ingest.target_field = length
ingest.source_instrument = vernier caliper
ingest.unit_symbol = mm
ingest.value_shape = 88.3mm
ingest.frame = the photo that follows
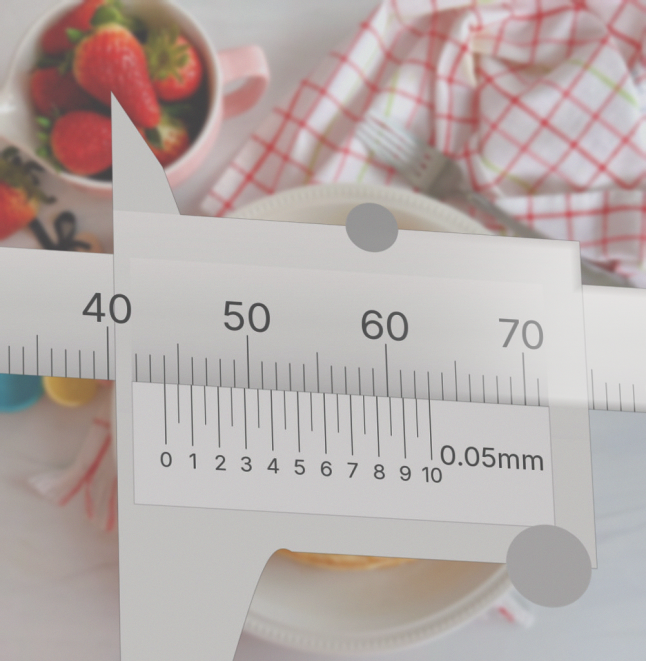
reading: 44.0mm
